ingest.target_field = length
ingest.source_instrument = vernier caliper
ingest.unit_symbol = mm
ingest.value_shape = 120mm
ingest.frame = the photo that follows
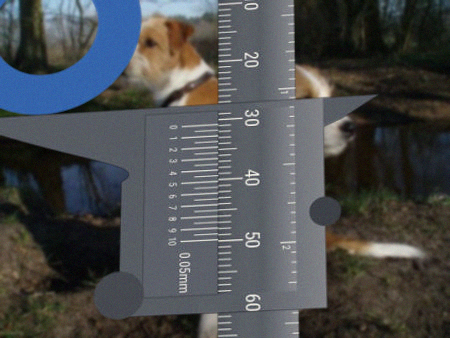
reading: 30.8mm
